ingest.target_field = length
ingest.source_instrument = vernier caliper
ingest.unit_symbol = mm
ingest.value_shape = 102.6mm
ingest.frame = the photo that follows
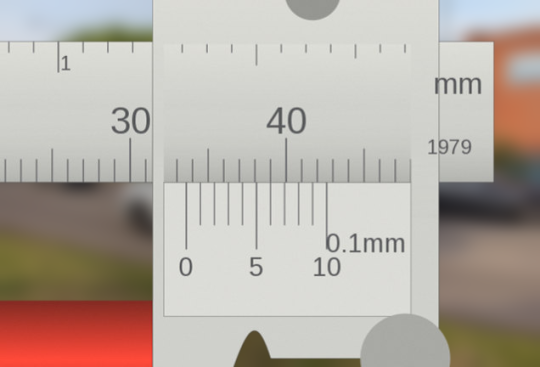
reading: 33.6mm
